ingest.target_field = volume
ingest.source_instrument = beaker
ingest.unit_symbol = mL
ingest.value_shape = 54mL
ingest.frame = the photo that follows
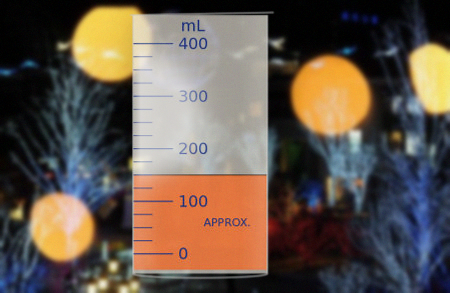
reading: 150mL
